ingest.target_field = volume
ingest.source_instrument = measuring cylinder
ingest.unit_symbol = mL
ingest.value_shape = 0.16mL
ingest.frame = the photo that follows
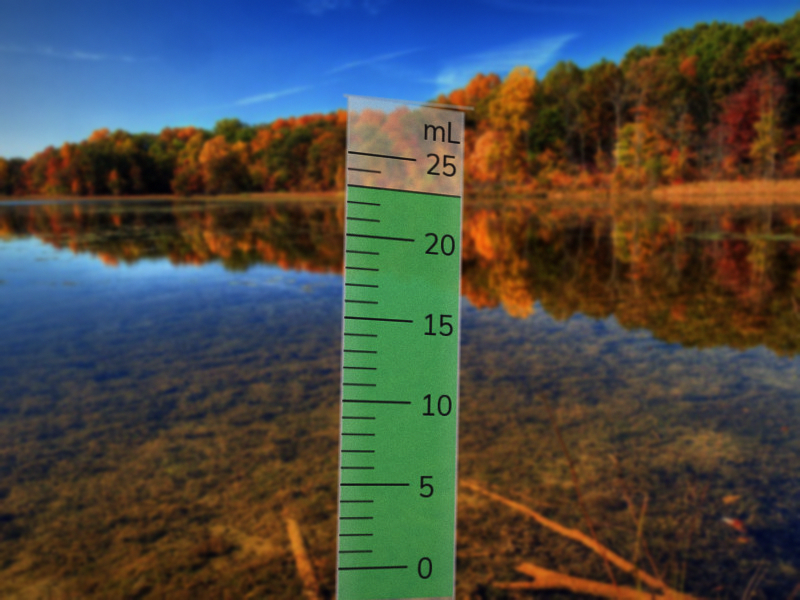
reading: 23mL
